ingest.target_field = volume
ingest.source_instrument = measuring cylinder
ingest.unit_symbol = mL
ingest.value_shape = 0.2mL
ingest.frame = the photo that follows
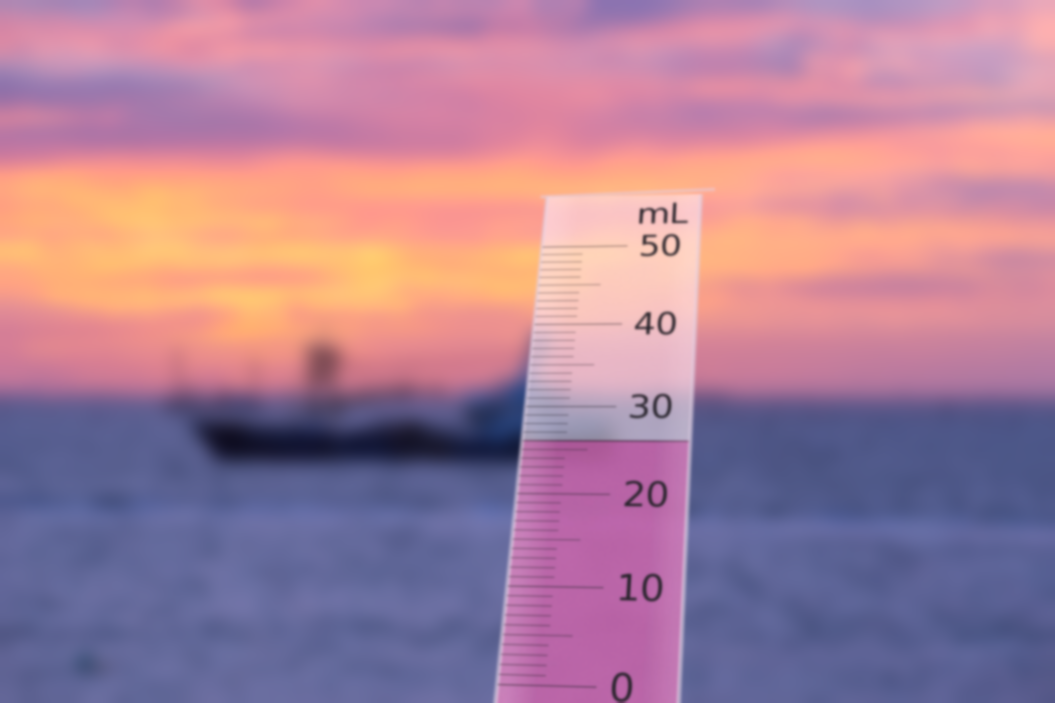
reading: 26mL
